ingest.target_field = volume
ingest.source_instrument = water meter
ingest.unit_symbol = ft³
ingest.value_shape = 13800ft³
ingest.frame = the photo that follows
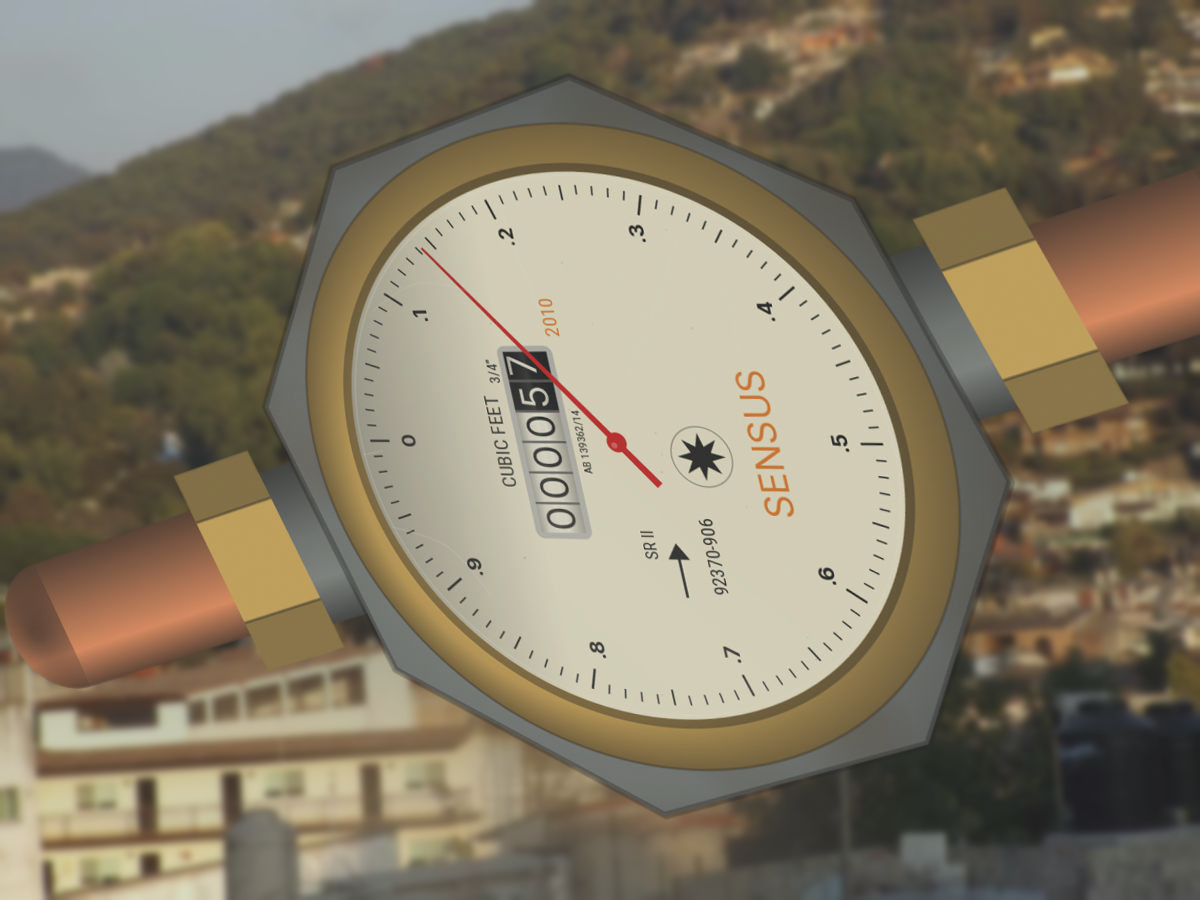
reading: 57.14ft³
